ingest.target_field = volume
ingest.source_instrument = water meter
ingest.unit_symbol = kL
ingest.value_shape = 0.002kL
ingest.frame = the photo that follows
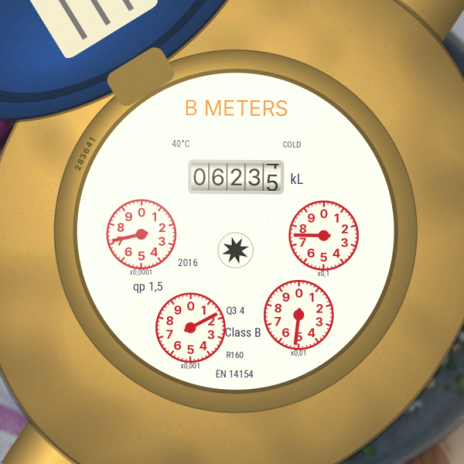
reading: 6234.7517kL
